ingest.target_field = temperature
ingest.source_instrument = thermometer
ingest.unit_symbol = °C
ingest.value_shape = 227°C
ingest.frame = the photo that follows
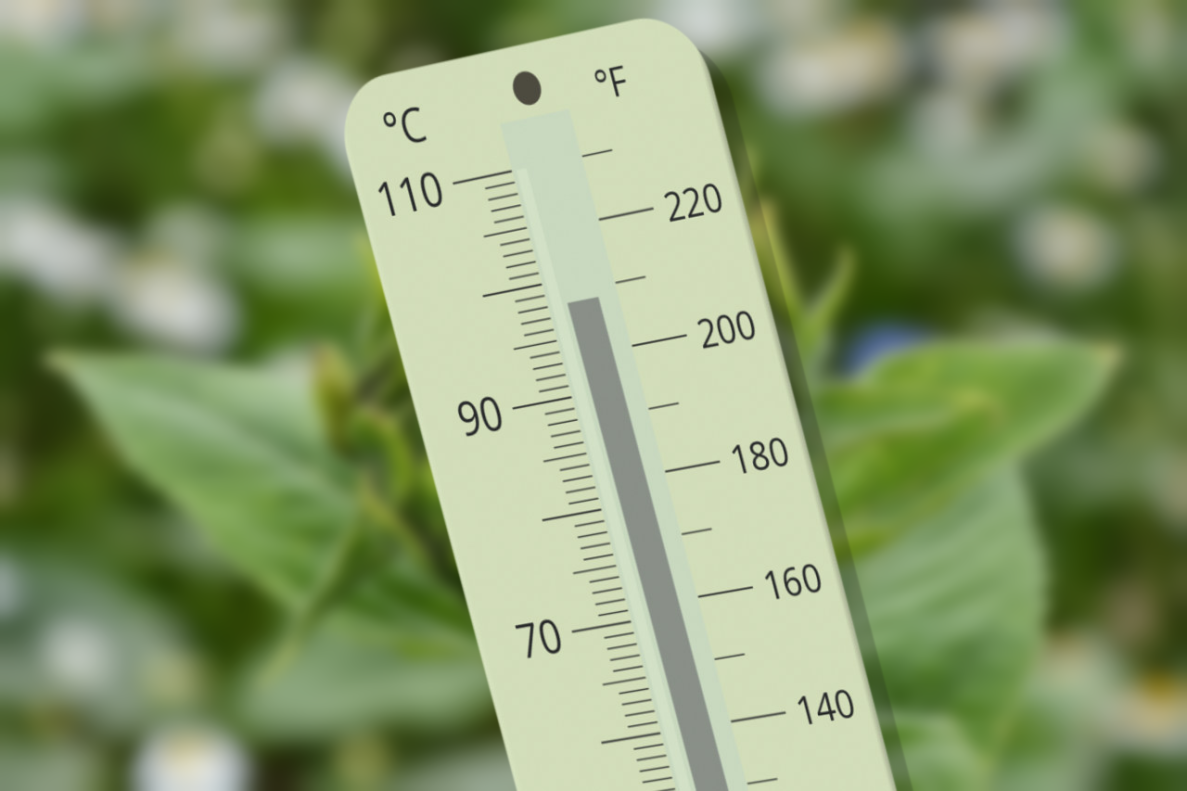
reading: 98°C
